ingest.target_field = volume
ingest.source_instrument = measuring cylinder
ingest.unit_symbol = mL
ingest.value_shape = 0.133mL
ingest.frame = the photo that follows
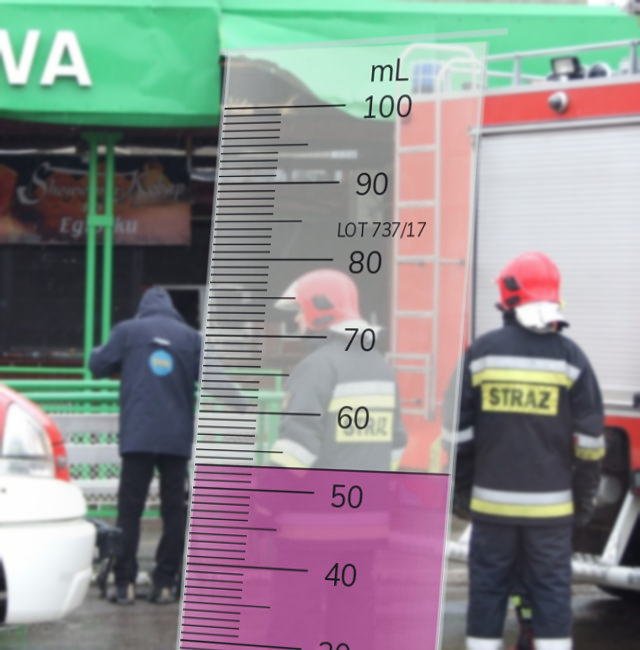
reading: 53mL
